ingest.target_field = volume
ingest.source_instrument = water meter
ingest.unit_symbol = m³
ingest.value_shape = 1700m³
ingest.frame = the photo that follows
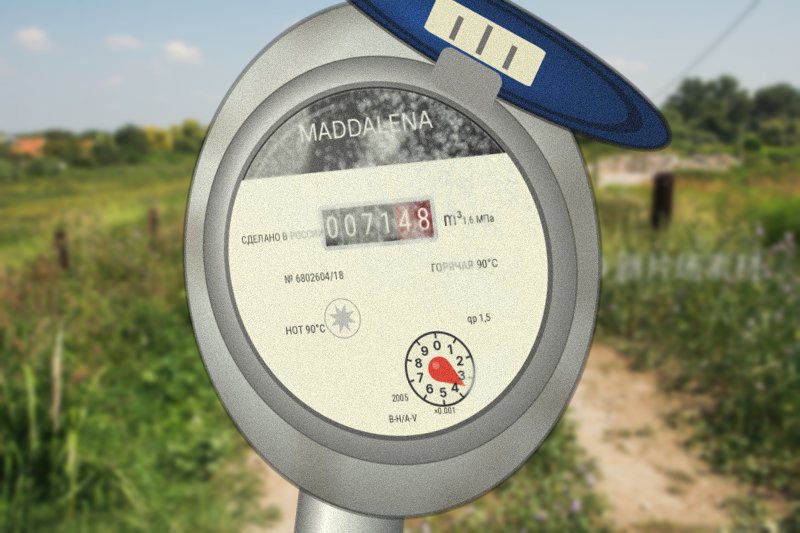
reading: 71.483m³
